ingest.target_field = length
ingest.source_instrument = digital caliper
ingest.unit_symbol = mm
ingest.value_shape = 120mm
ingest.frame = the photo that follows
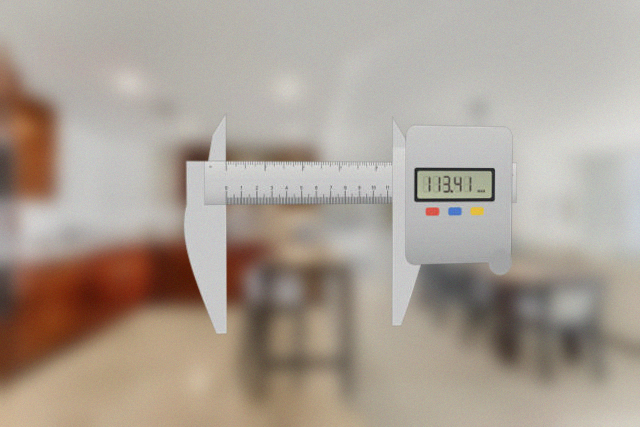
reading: 113.41mm
